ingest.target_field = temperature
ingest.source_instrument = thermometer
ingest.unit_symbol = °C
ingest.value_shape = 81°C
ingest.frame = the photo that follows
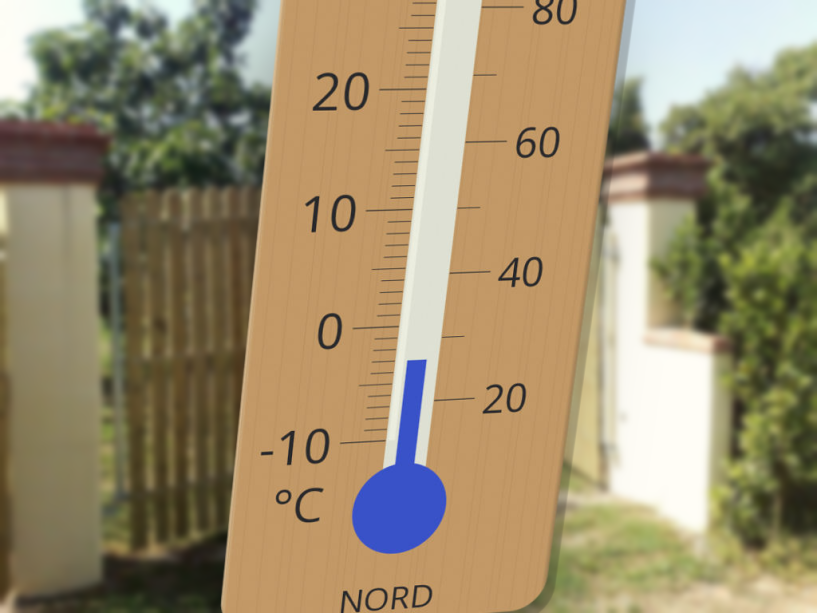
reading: -3°C
